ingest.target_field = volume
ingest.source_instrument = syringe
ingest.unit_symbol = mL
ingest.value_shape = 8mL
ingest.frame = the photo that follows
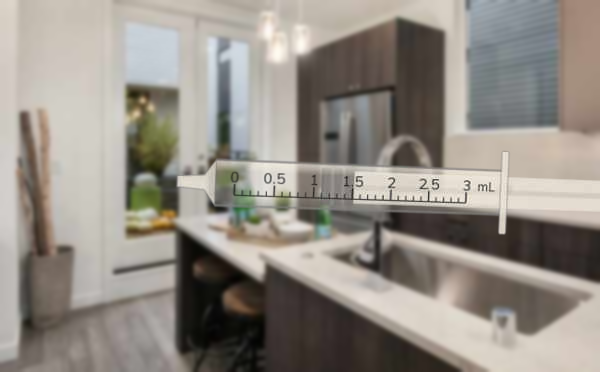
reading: 1.1mL
